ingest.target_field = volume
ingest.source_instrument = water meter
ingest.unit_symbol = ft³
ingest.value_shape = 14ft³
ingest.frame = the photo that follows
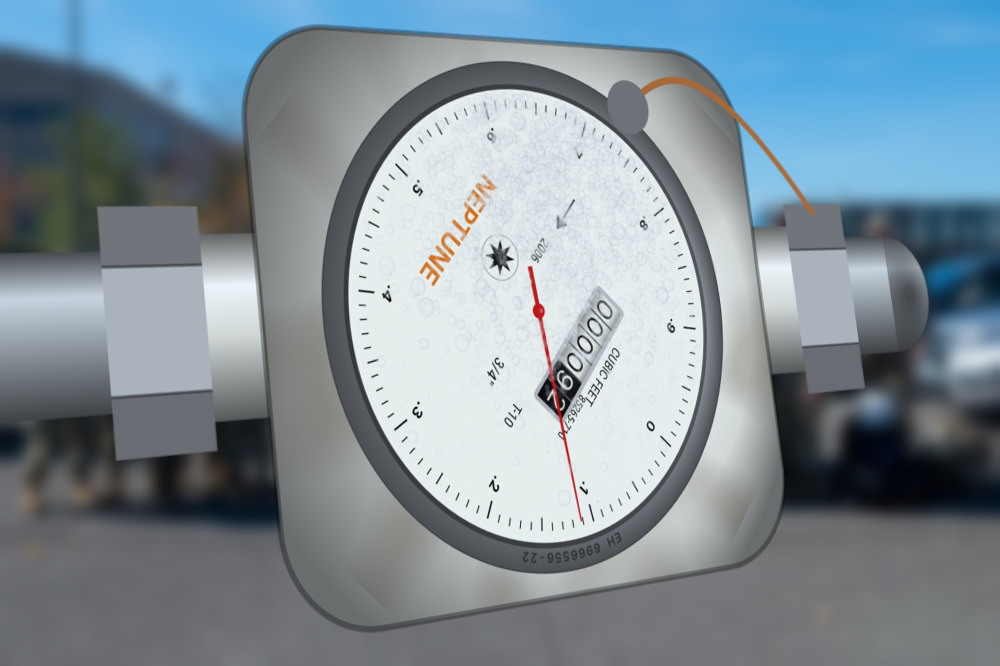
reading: 92.11ft³
